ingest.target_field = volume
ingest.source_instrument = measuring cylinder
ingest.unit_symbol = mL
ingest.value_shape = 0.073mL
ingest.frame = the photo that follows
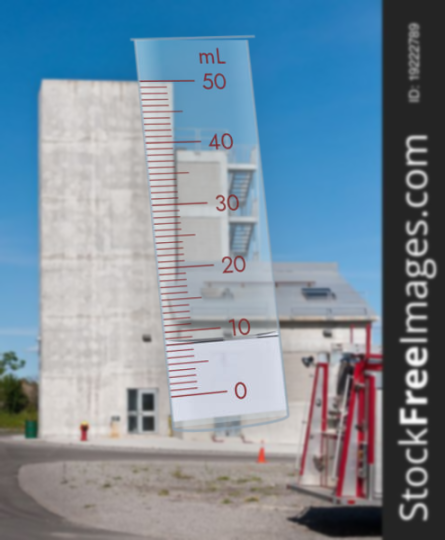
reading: 8mL
